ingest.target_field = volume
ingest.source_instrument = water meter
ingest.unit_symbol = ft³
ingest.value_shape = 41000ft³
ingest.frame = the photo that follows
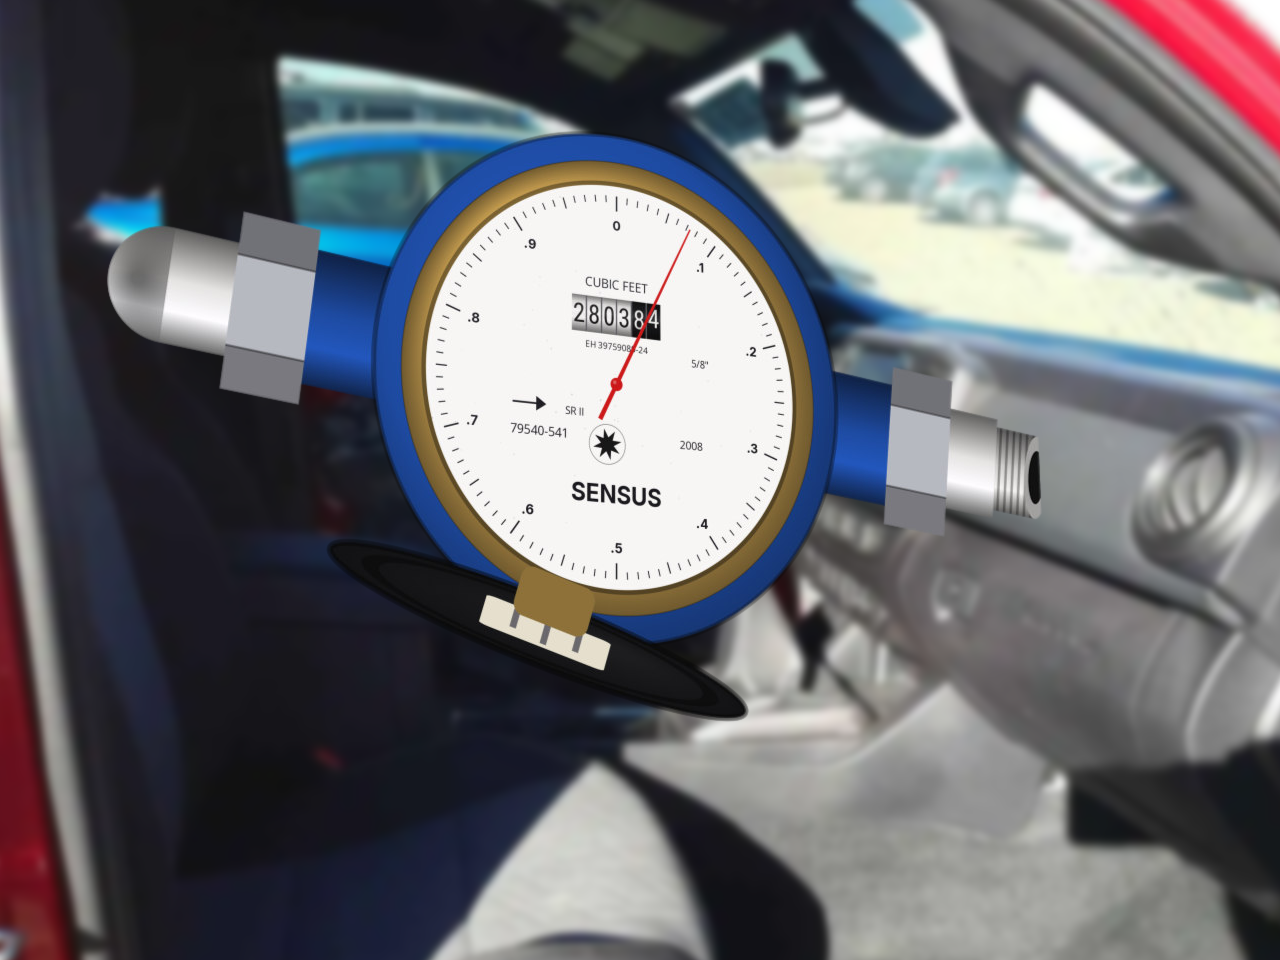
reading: 280384.07ft³
